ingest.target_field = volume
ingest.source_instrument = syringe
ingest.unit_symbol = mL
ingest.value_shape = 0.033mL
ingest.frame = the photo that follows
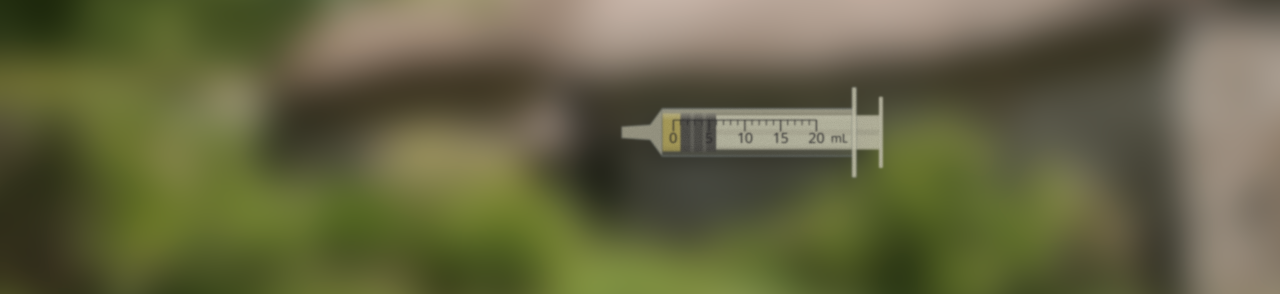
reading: 1mL
